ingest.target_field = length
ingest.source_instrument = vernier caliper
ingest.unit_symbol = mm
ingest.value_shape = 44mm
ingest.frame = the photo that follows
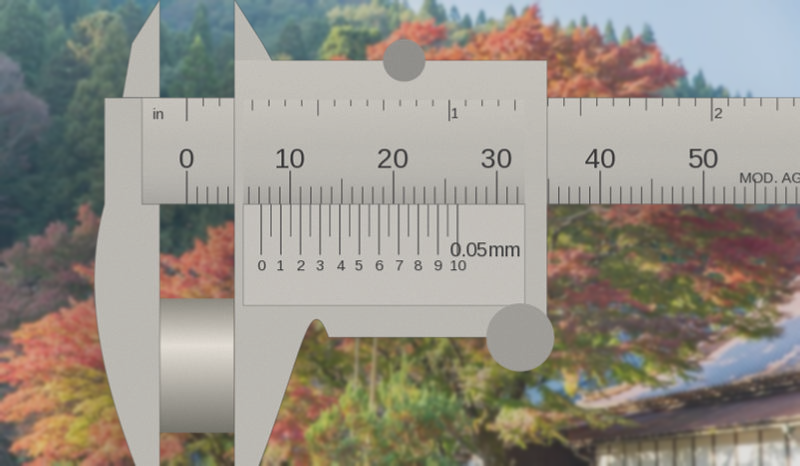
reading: 7.2mm
